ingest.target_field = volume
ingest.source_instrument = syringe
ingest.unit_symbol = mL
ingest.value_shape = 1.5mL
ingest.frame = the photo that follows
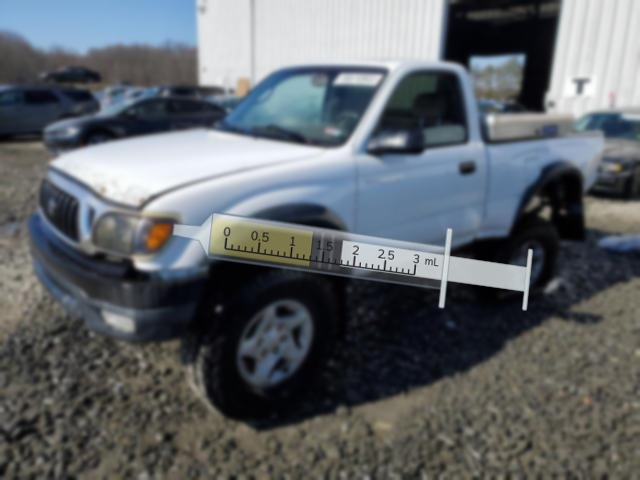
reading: 1.3mL
